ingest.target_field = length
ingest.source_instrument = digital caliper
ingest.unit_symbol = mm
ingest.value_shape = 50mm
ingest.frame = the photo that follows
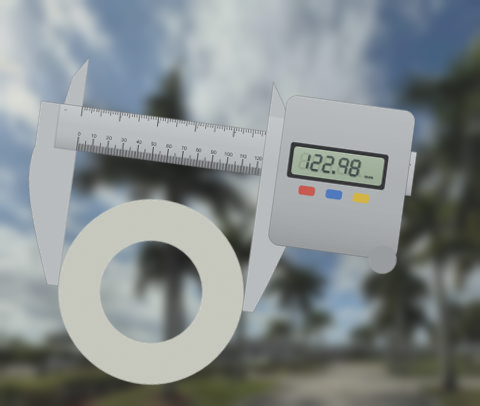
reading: 122.98mm
